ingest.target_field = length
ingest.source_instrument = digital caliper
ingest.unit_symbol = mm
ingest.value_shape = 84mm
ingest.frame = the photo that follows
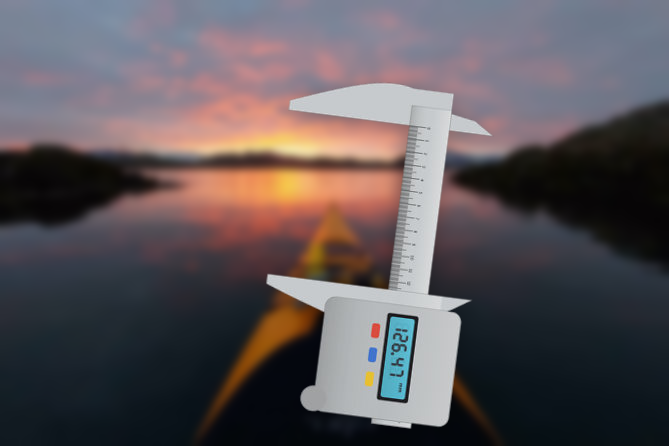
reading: 126.47mm
